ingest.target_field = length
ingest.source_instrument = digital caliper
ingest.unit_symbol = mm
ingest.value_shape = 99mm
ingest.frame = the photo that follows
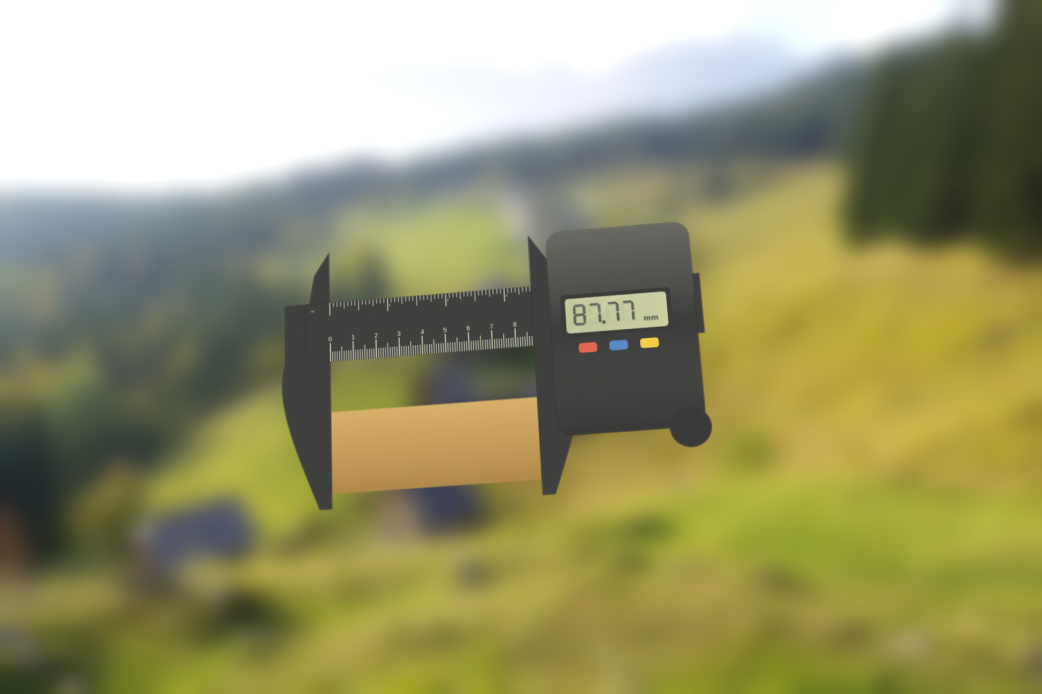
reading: 87.77mm
